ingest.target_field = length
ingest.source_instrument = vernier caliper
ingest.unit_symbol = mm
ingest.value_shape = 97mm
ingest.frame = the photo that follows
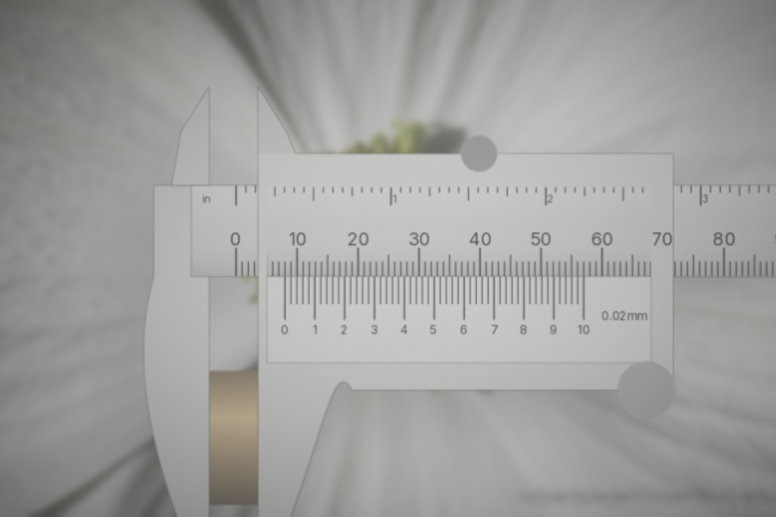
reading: 8.0mm
